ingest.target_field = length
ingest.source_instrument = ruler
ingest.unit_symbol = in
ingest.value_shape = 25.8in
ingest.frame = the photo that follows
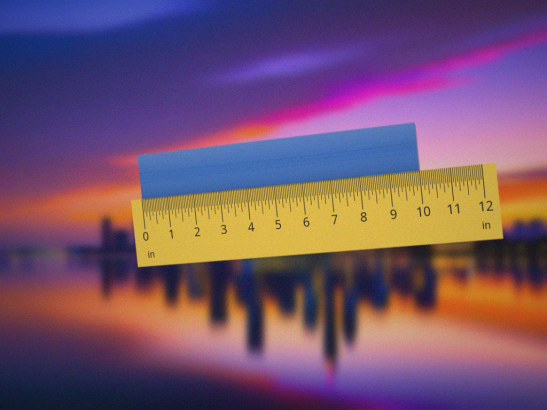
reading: 10in
